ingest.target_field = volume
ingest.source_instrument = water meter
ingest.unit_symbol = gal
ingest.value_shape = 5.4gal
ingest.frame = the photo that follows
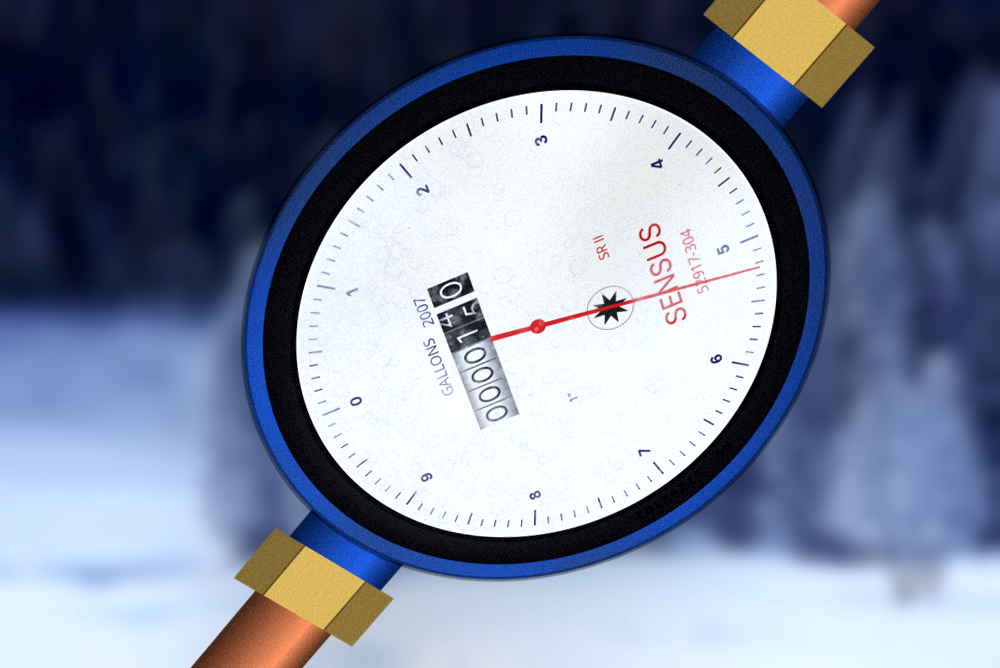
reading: 145.2gal
